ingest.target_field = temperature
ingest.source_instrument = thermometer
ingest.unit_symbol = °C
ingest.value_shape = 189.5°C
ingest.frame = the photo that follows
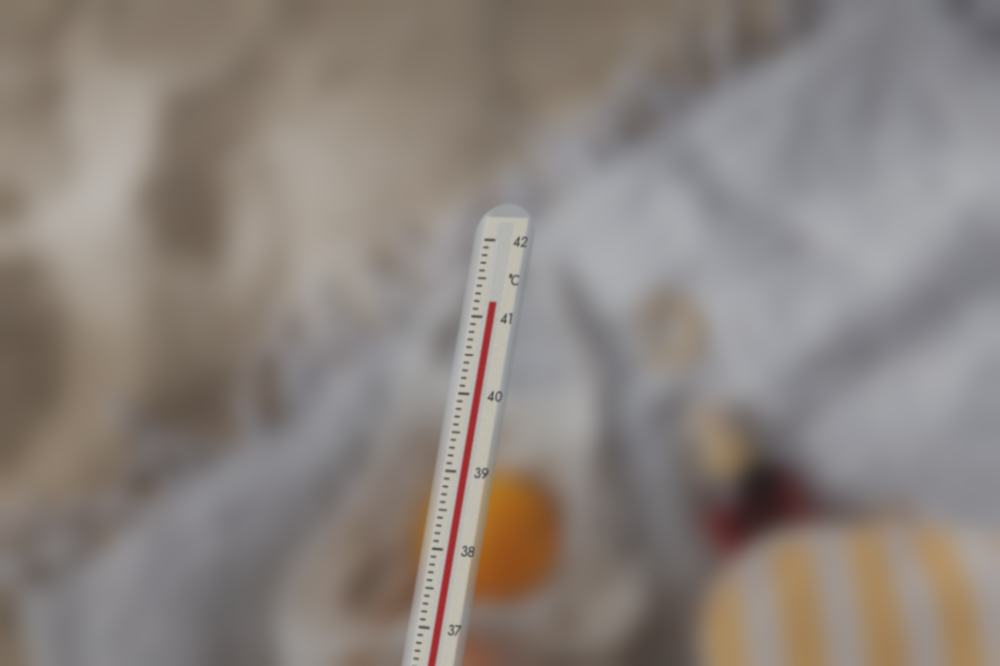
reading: 41.2°C
